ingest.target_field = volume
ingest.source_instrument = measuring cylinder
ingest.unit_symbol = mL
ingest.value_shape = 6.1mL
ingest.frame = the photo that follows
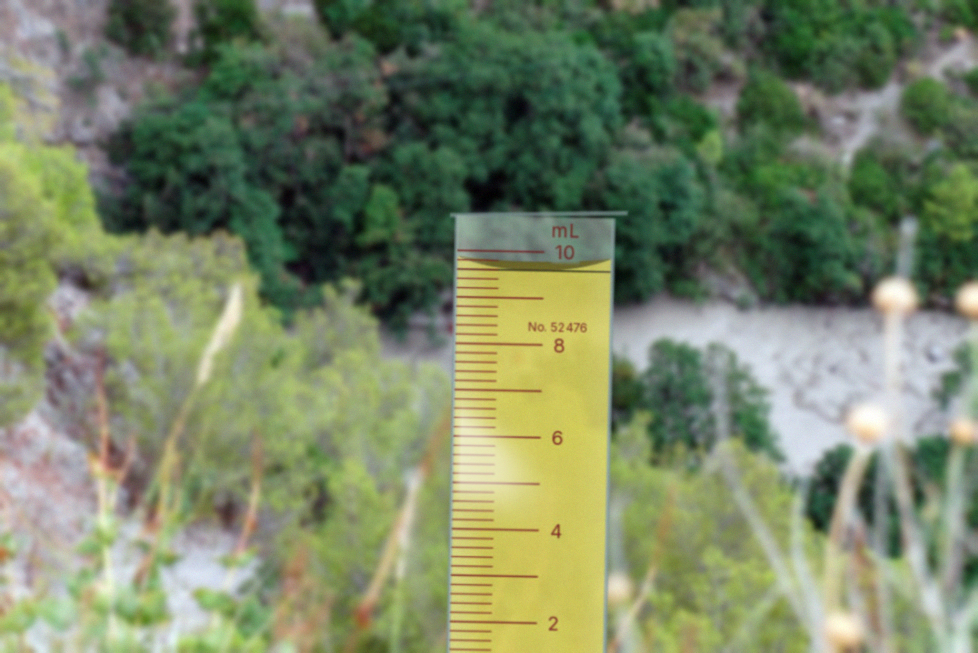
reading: 9.6mL
